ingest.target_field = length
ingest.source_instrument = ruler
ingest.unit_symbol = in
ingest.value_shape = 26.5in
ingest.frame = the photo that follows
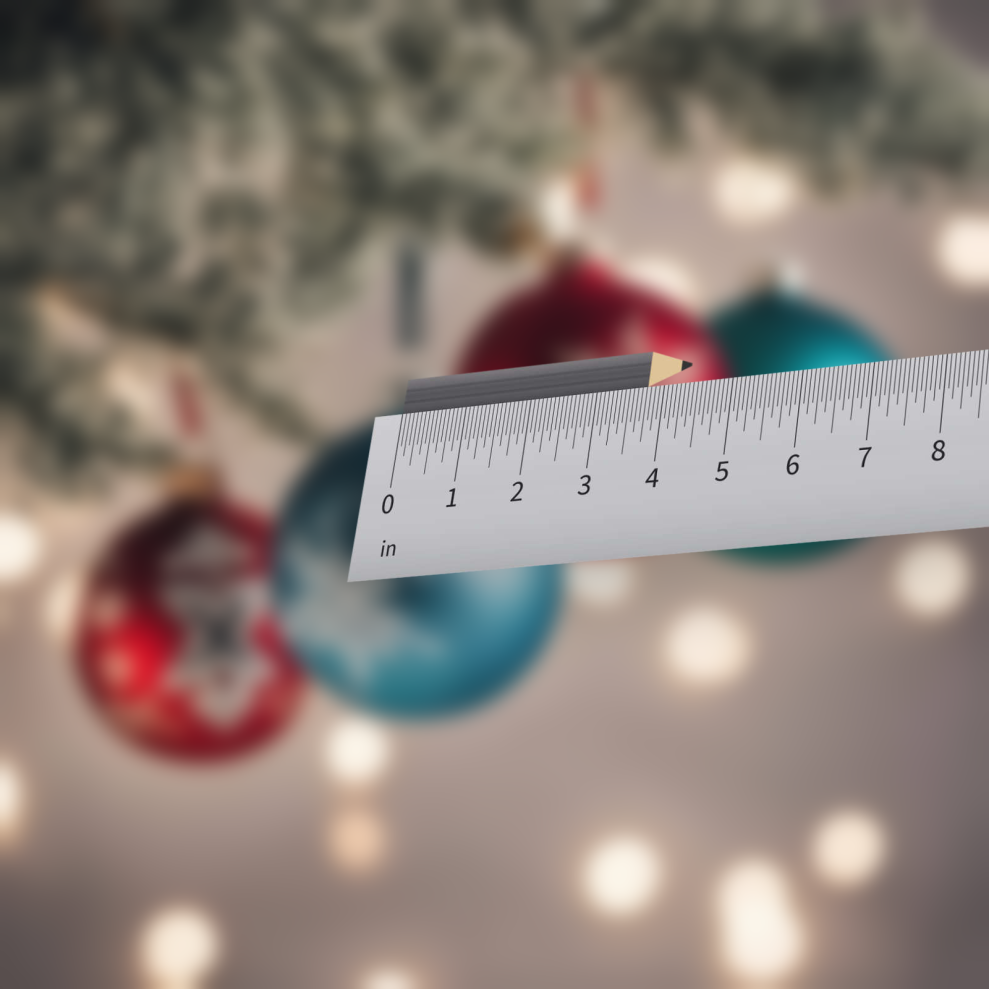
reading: 4.375in
